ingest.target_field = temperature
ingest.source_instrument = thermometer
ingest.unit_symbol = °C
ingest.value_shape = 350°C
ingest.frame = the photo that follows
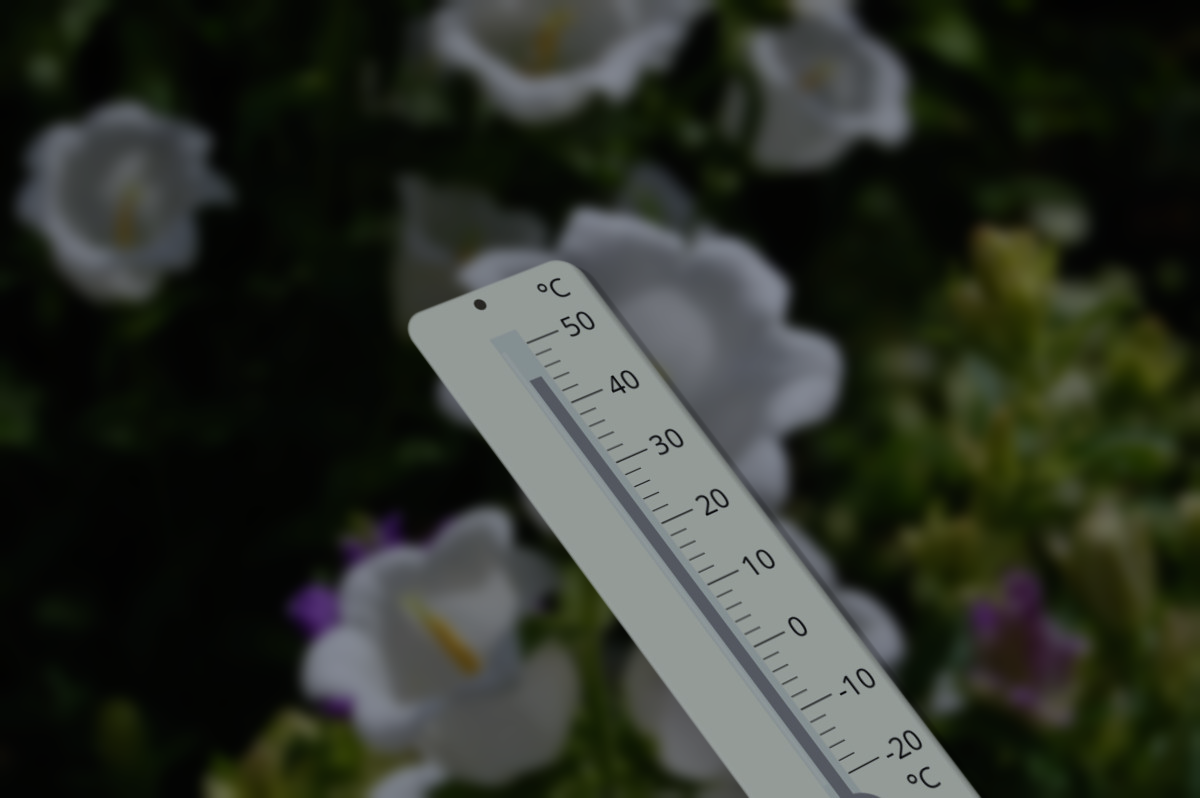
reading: 45°C
